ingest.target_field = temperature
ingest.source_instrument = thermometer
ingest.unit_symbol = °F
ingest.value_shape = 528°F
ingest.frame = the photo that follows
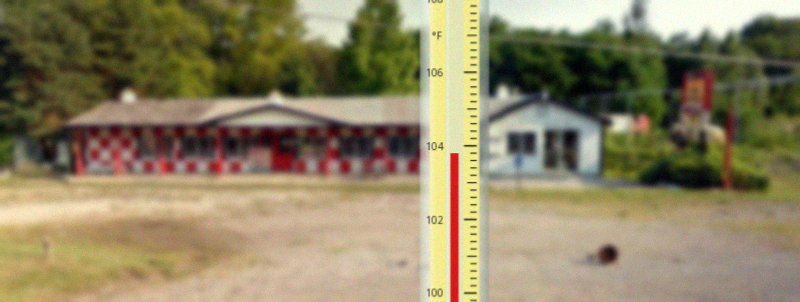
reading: 103.8°F
